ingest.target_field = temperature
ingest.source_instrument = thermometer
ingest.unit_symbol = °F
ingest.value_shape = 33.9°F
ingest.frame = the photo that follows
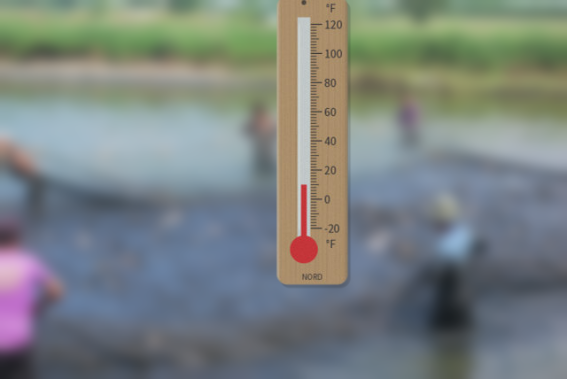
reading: 10°F
